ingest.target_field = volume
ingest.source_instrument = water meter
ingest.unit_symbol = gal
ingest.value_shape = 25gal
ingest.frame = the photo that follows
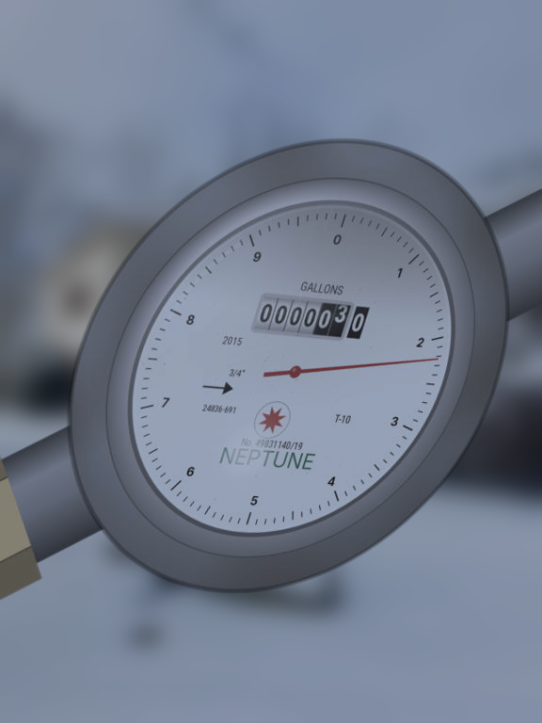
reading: 32.2gal
